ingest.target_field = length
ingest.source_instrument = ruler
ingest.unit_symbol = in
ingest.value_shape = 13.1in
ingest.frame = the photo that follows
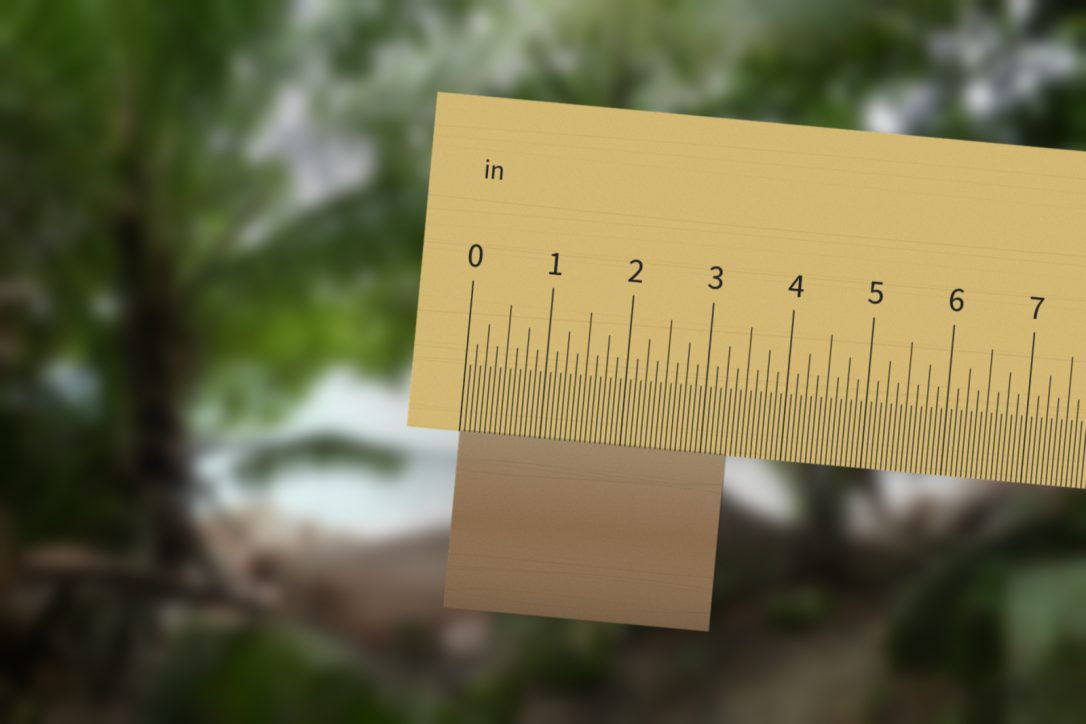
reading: 3.3125in
